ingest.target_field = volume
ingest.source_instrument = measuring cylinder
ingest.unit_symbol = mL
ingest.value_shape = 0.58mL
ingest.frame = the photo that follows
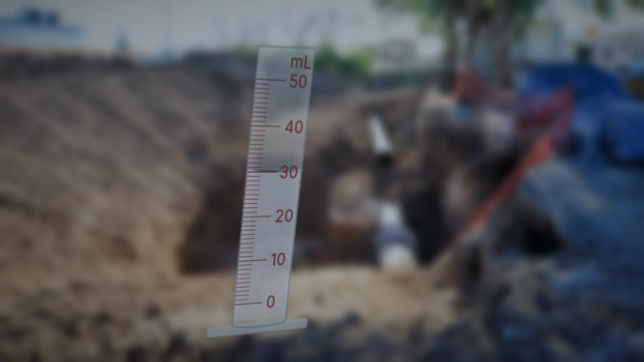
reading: 30mL
